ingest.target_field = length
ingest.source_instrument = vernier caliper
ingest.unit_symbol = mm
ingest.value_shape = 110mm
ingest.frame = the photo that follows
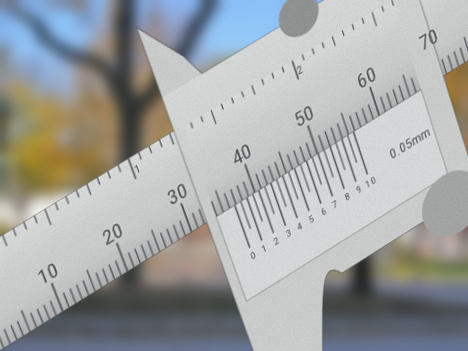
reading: 36.8mm
